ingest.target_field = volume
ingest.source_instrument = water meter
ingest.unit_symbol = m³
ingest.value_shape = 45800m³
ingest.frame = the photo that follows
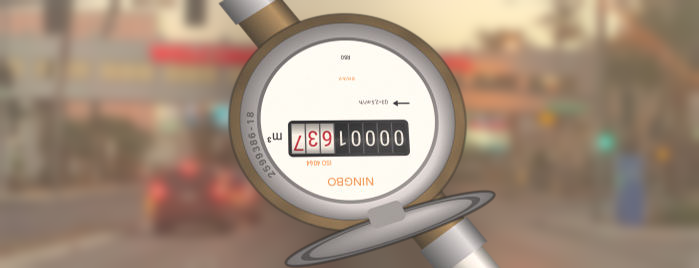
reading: 1.637m³
